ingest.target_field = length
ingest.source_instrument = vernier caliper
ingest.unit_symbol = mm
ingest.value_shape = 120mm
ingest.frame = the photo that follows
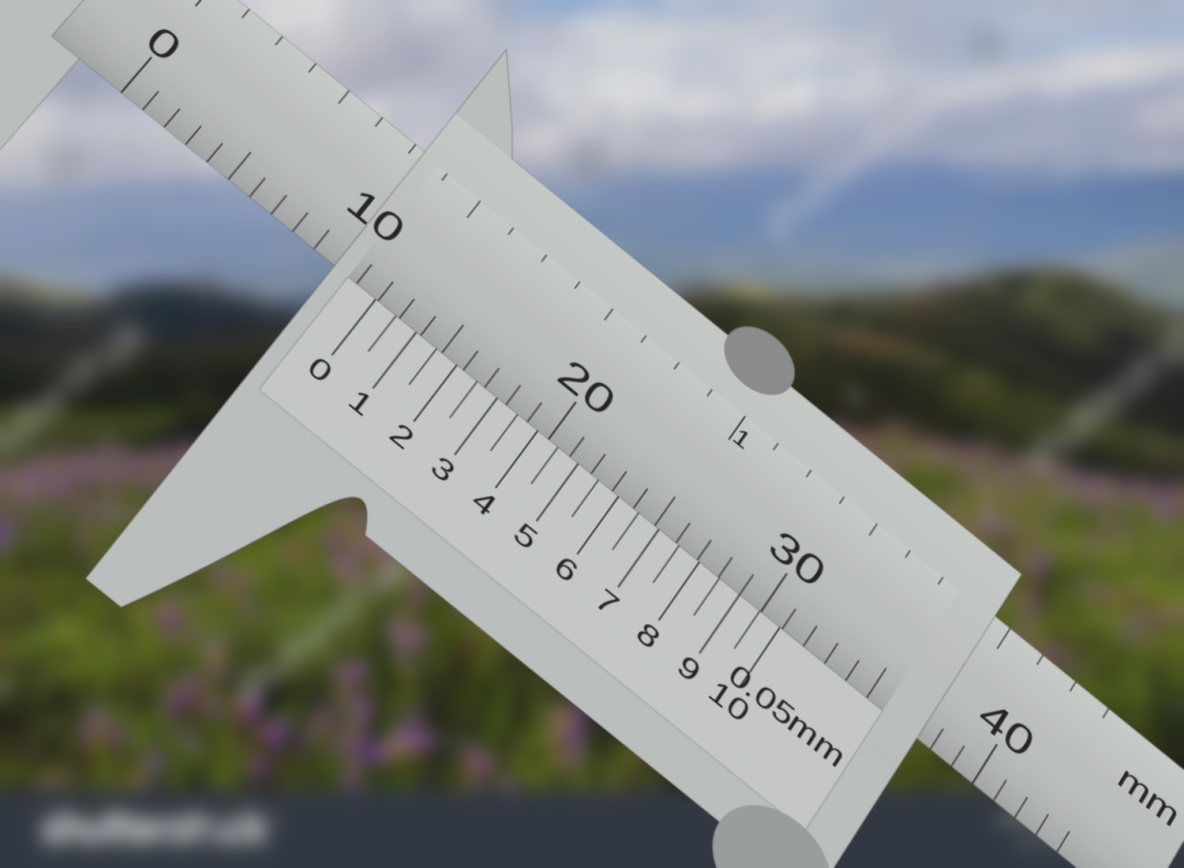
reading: 11.90mm
